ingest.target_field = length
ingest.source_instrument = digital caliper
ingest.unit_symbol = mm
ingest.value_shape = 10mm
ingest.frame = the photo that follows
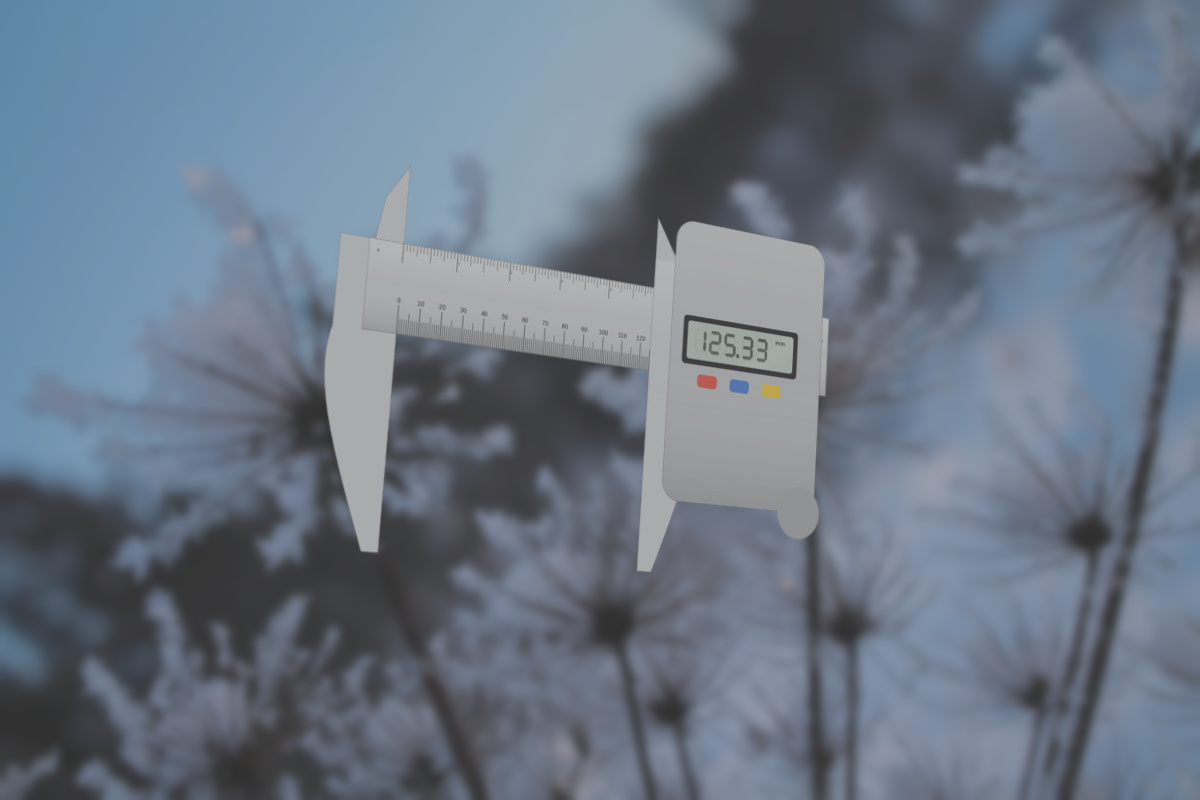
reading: 125.33mm
